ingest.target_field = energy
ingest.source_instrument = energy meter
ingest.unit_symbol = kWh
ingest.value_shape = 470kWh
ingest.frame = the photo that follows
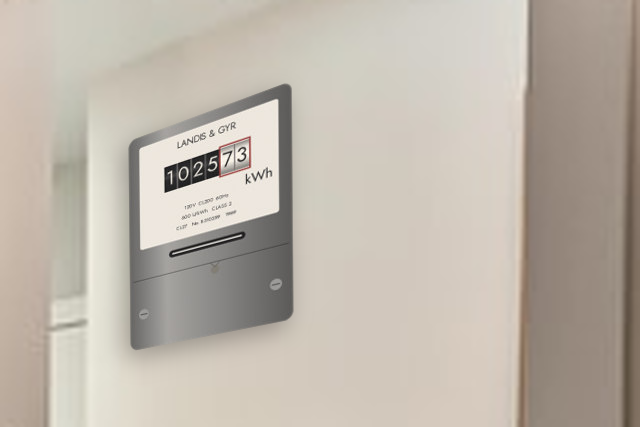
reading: 1025.73kWh
